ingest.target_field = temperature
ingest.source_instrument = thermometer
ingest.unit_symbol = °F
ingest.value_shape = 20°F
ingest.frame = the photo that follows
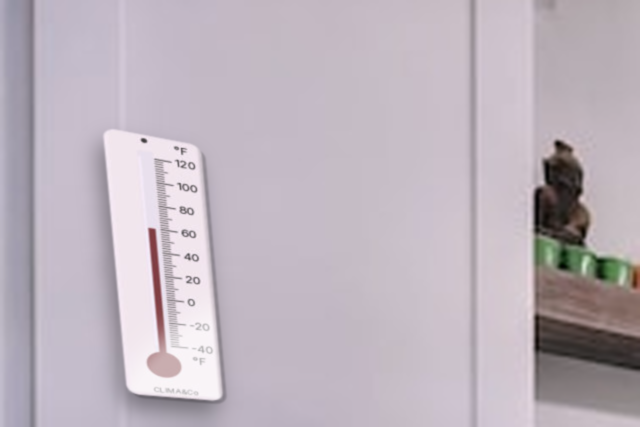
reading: 60°F
